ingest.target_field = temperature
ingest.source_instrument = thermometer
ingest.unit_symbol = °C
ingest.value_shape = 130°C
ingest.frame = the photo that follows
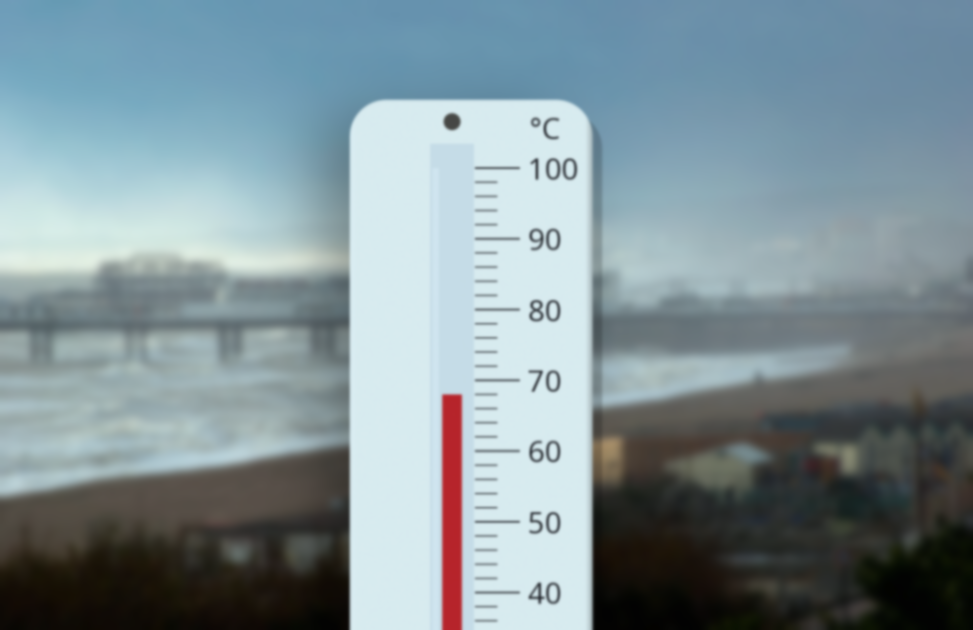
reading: 68°C
